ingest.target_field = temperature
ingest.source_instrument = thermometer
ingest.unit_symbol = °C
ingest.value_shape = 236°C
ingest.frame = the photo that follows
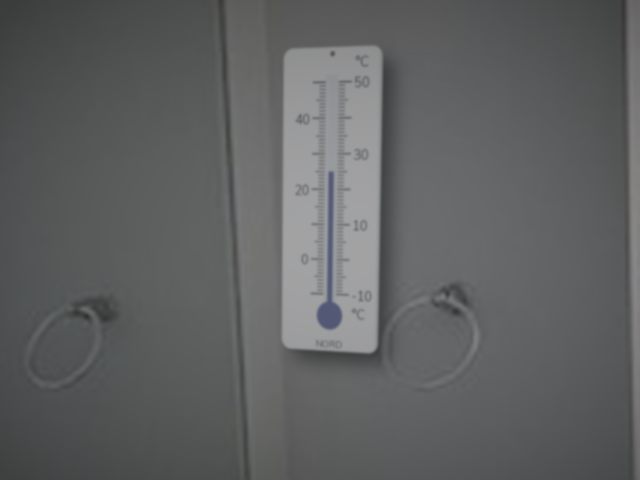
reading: 25°C
